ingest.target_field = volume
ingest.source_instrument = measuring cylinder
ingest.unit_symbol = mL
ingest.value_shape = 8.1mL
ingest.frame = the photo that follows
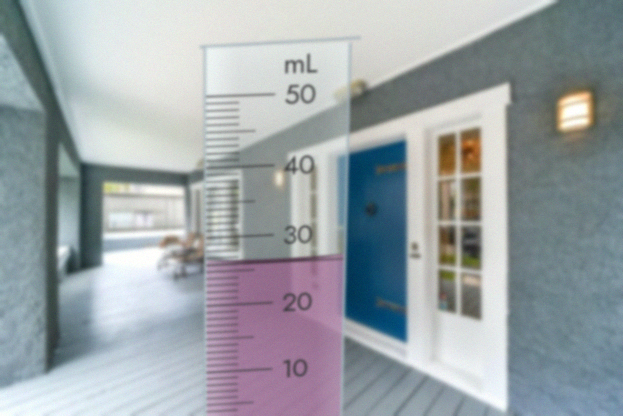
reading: 26mL
